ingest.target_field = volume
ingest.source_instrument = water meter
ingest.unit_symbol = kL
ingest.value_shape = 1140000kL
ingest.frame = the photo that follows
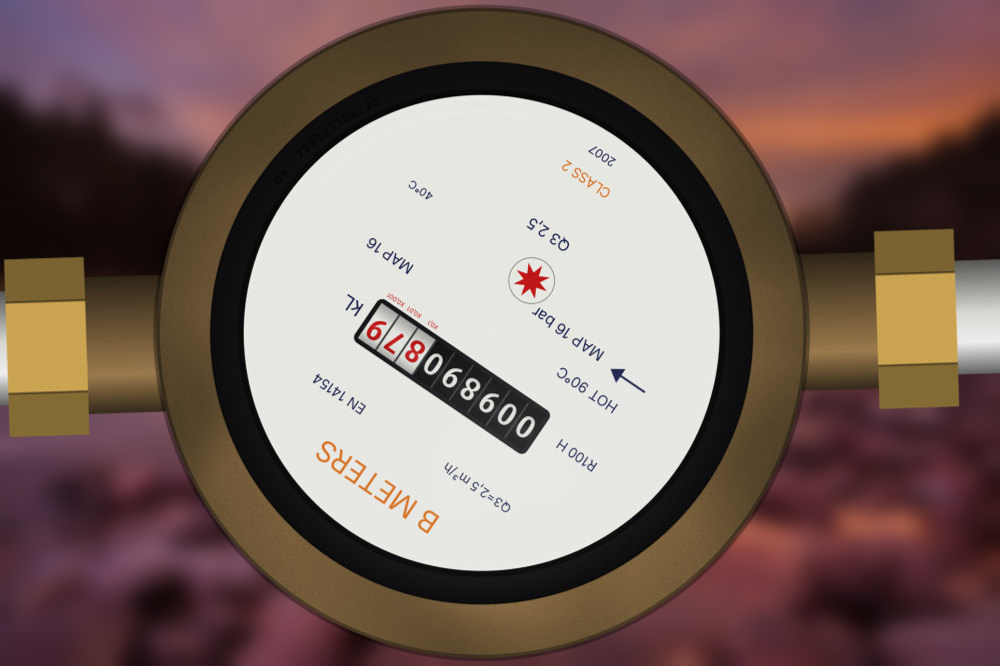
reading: 9890.879kL
